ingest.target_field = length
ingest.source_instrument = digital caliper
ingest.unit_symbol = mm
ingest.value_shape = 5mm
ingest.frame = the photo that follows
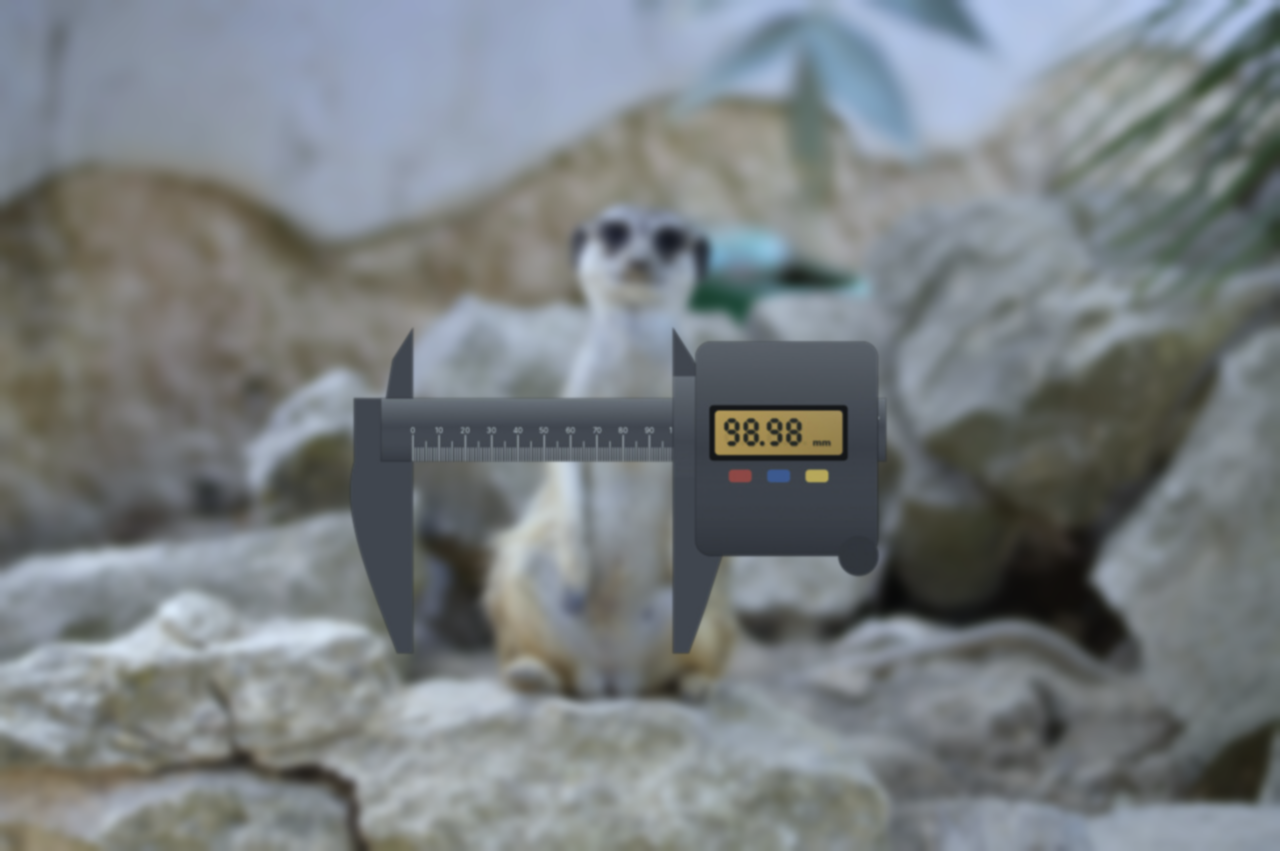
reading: 98.98mm
